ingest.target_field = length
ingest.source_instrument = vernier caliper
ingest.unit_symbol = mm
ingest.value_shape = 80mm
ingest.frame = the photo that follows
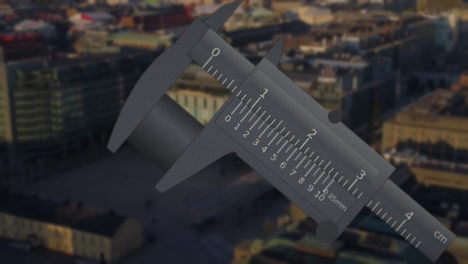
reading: 8.2mm
